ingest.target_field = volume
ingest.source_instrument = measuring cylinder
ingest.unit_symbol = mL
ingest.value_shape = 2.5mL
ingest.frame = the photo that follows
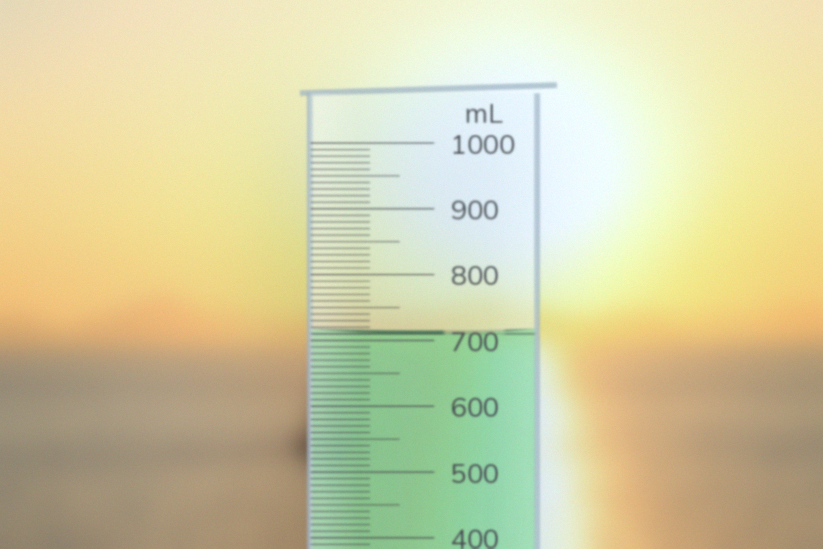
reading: 710mL
